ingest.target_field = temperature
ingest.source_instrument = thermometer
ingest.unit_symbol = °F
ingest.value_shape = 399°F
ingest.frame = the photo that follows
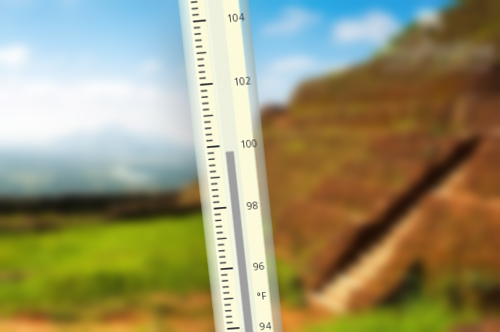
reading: 99.8°F
